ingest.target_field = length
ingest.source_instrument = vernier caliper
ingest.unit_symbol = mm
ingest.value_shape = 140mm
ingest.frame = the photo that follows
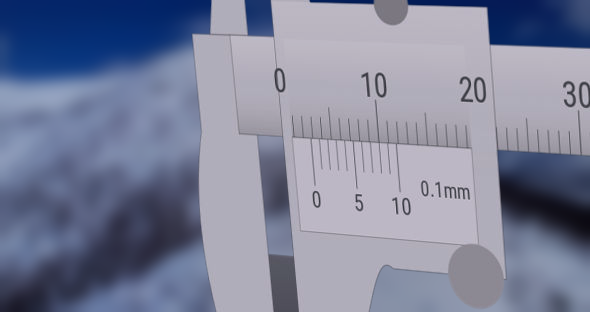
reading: 2.8mm
